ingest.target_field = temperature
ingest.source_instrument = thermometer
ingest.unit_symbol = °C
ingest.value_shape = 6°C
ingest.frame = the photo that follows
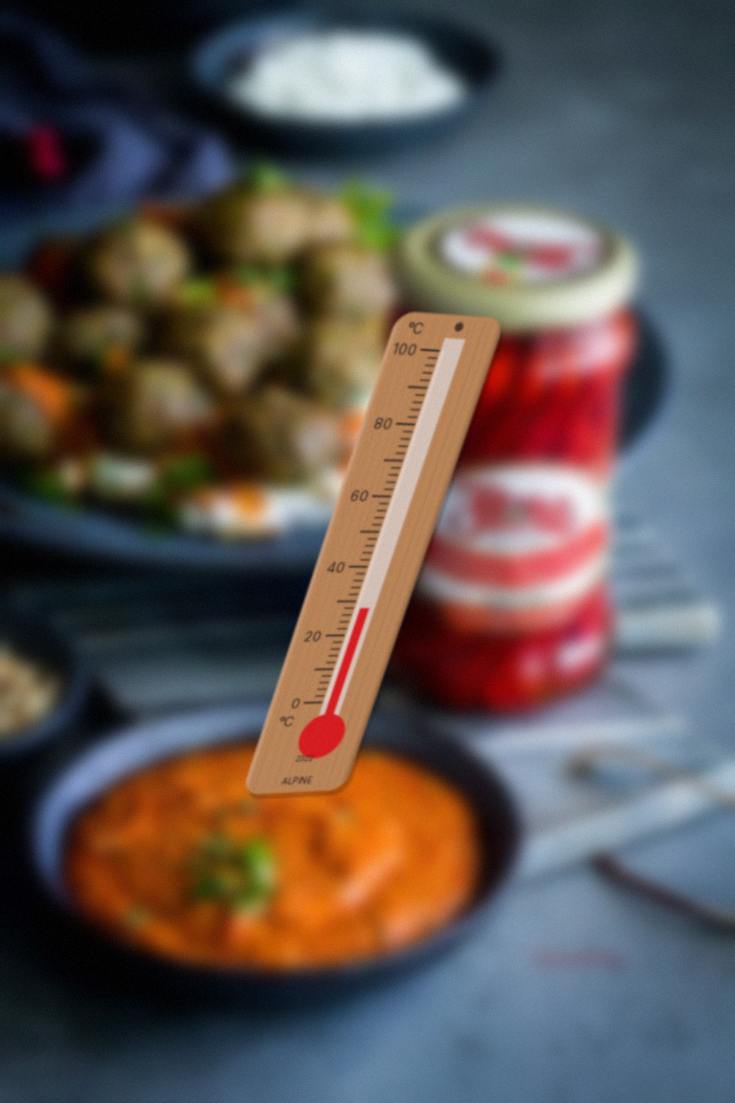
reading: 28°C
